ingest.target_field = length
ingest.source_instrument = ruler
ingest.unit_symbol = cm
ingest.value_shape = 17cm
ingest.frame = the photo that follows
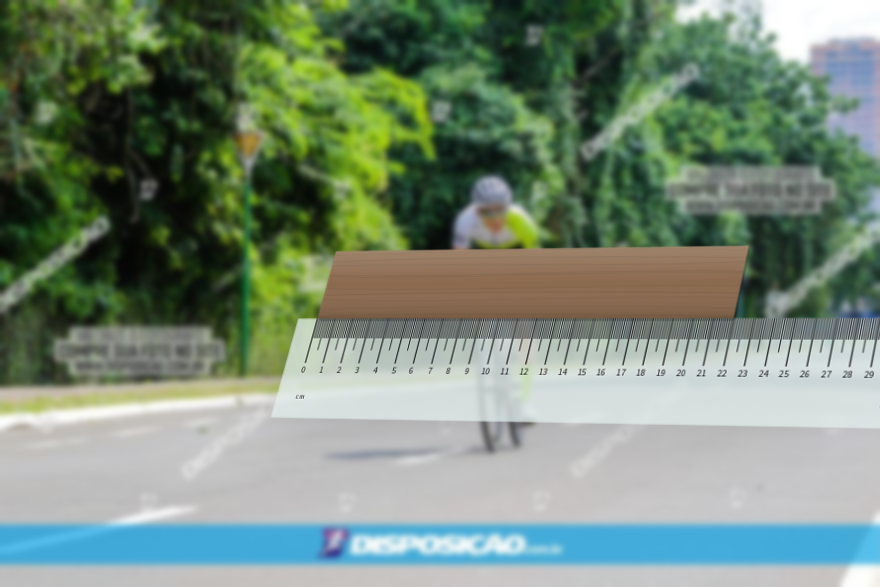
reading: 22cm
